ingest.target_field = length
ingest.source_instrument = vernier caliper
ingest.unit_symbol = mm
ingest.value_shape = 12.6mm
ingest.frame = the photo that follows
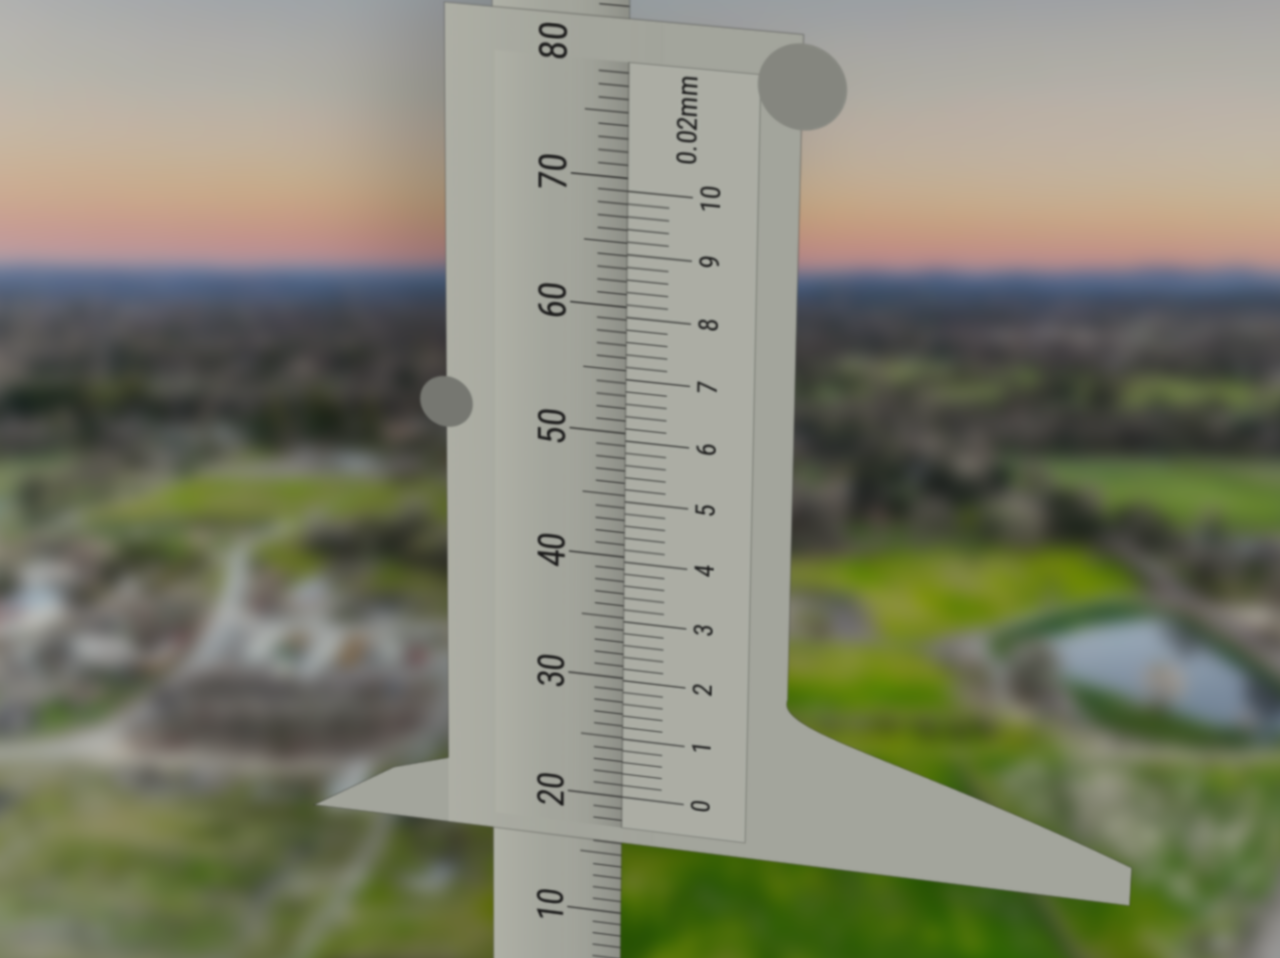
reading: 20.0mm
